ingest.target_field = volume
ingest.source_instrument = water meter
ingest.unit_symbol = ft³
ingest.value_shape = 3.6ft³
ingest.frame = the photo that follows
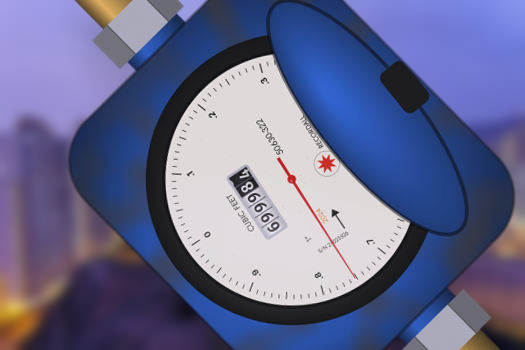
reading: 699983.75ft³
